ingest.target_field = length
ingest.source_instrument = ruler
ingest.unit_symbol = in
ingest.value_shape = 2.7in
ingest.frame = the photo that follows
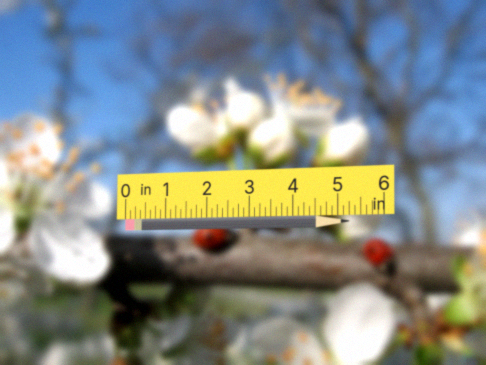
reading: 5.25in
